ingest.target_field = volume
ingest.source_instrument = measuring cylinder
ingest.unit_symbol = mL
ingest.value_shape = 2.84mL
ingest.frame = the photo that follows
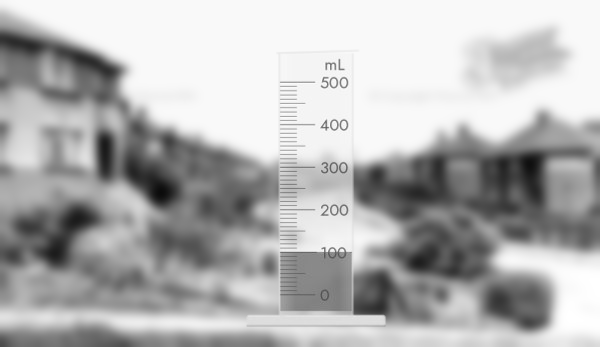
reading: 100mL
